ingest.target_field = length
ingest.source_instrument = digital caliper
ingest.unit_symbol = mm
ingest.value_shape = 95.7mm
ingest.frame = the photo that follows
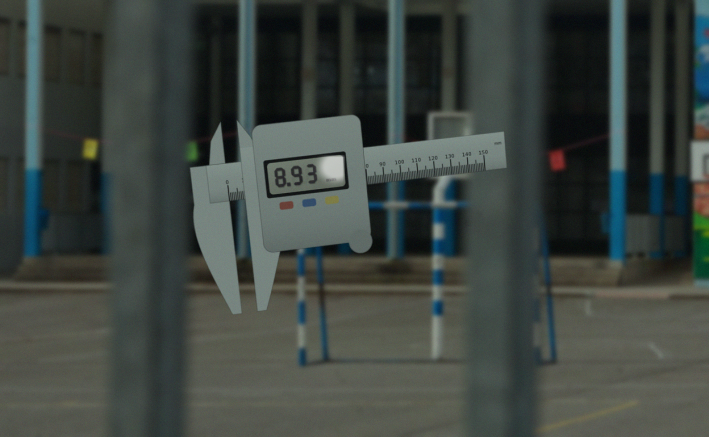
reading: 8.93mm
